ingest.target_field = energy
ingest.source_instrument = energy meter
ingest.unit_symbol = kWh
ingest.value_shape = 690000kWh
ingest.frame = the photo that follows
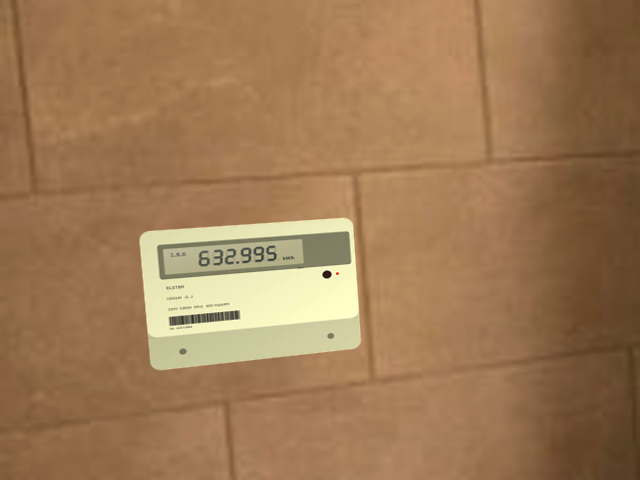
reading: 632.995kWh
